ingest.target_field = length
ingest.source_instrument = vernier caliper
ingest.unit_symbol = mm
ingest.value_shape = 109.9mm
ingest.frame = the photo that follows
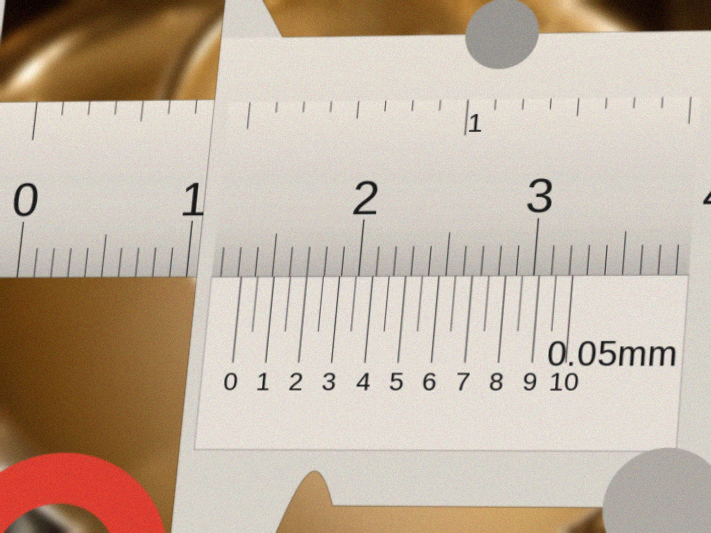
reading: 13.2mm
